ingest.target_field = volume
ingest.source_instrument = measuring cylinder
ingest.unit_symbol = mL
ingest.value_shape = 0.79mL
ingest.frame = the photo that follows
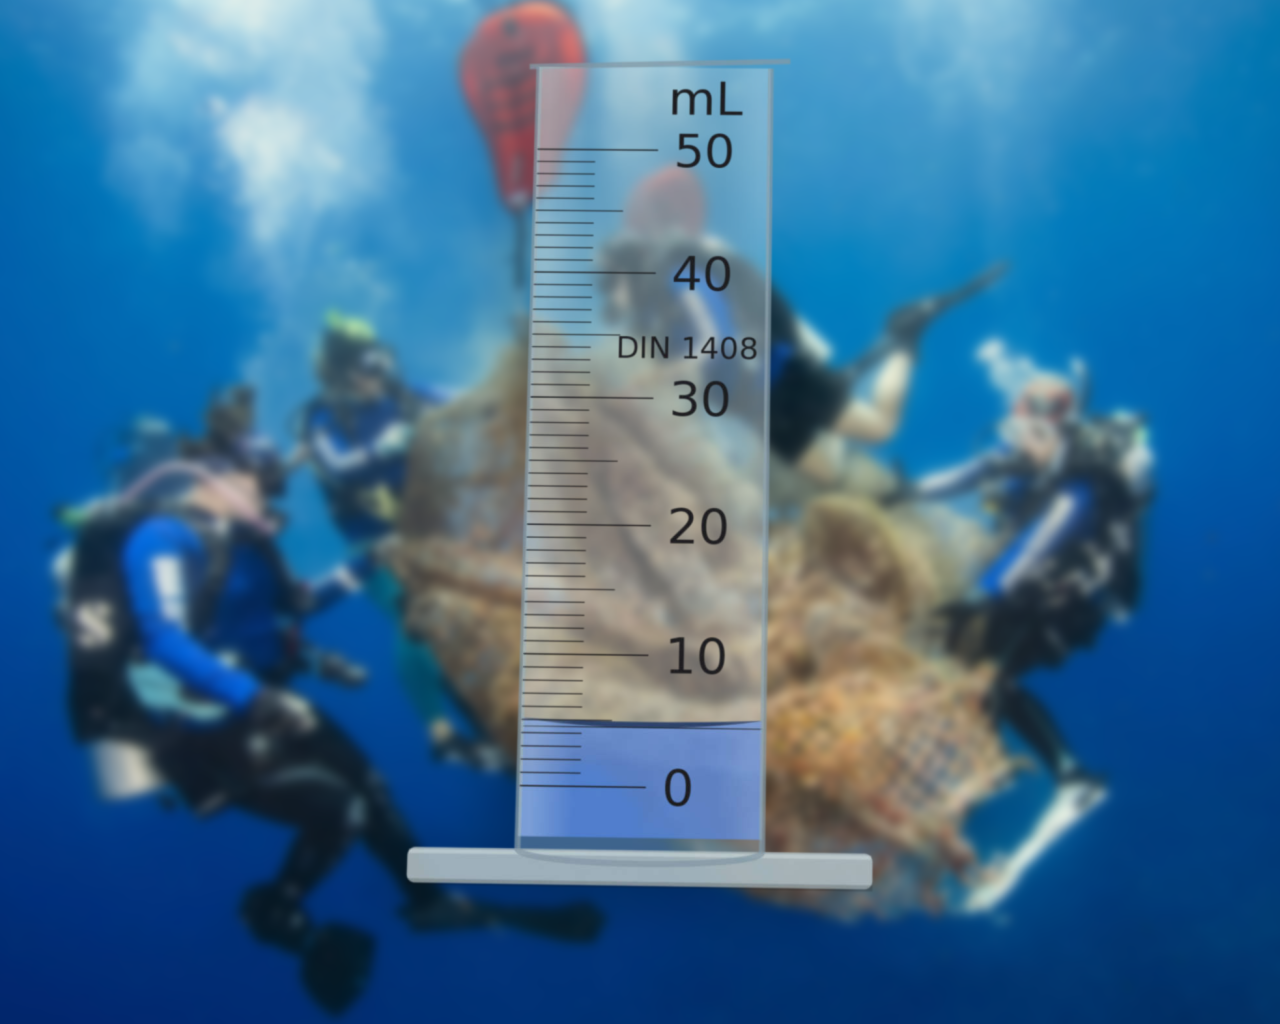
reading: 4.5mL
